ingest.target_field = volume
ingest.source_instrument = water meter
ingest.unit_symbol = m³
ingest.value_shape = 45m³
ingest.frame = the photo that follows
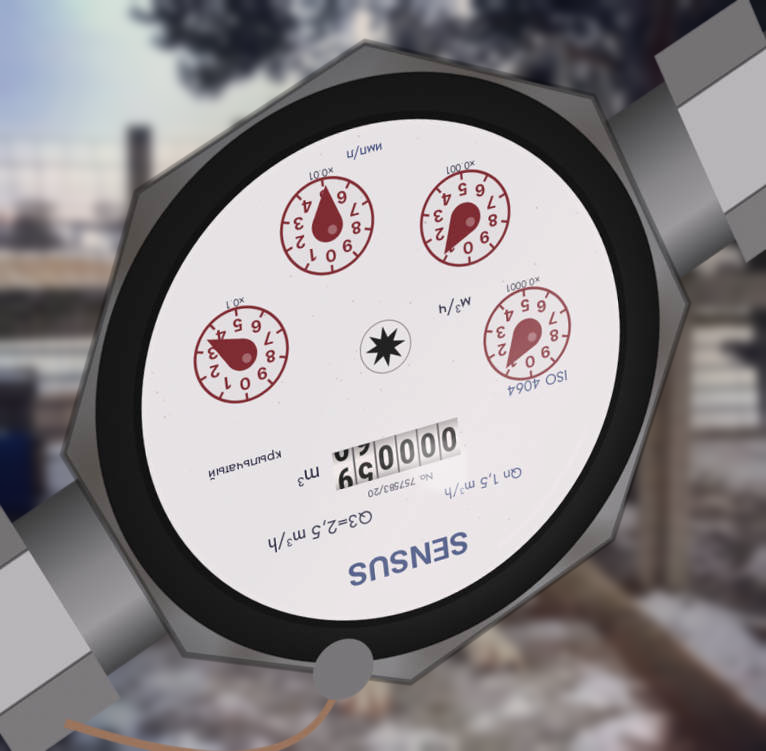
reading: 59.3511m³
